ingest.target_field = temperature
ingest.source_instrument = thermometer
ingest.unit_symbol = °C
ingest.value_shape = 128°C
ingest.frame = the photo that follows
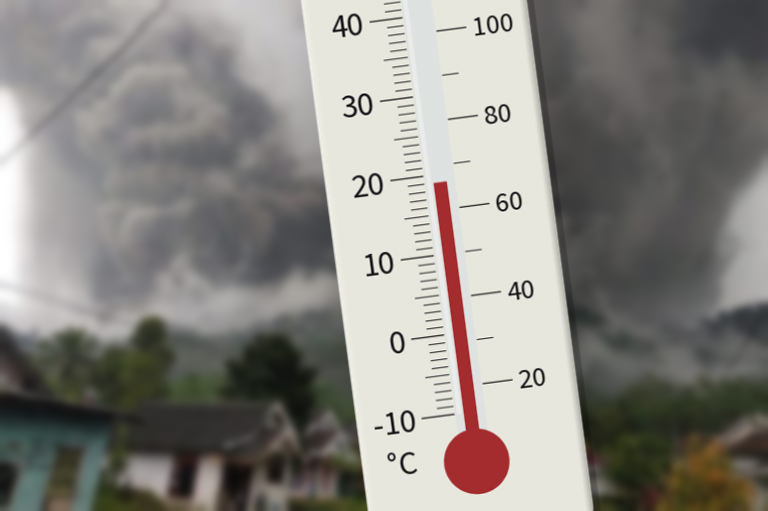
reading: 19°C
